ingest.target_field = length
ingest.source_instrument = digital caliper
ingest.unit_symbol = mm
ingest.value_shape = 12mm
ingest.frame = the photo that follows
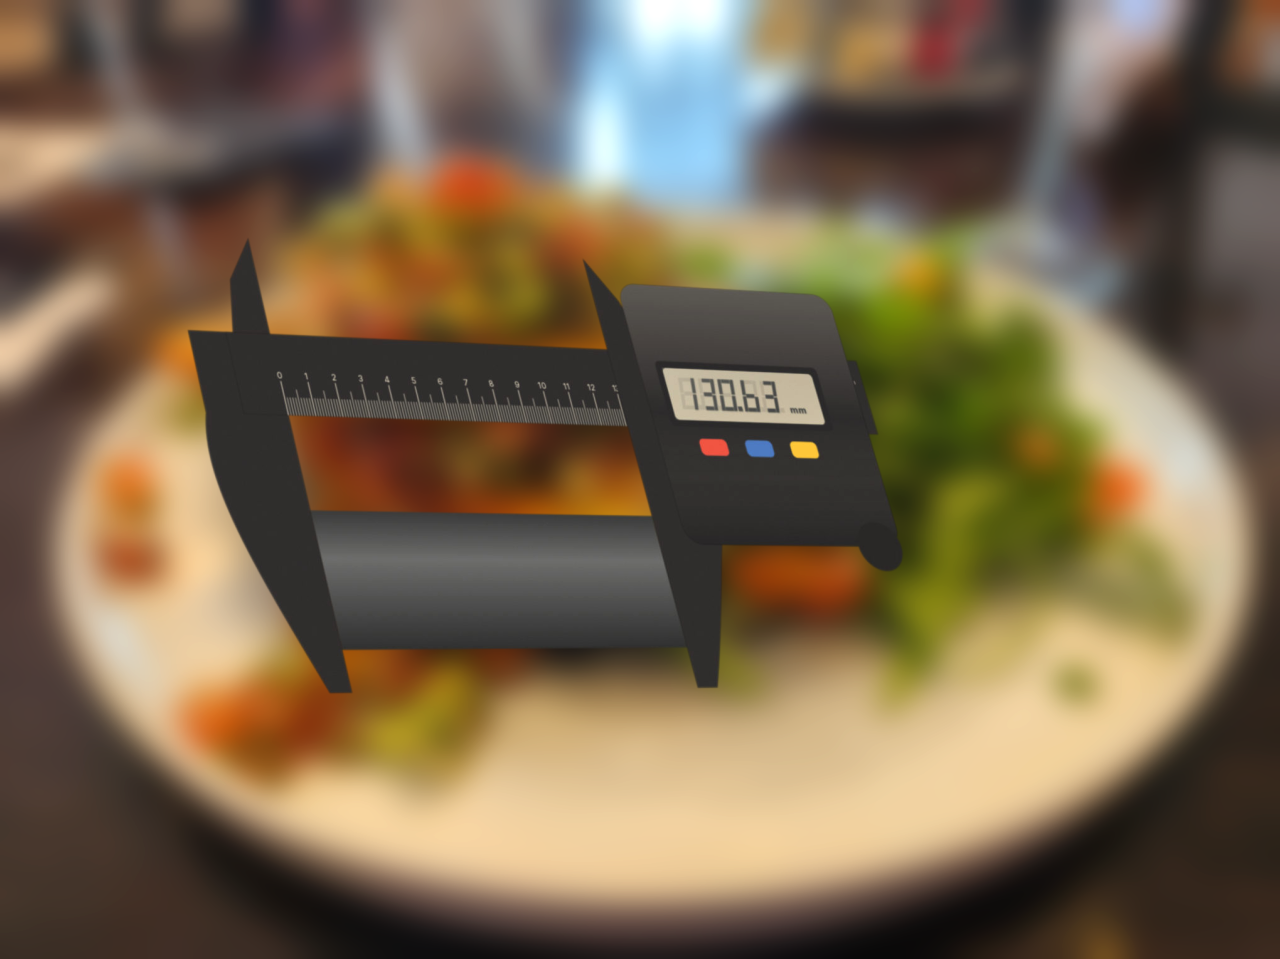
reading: 130.63mm
